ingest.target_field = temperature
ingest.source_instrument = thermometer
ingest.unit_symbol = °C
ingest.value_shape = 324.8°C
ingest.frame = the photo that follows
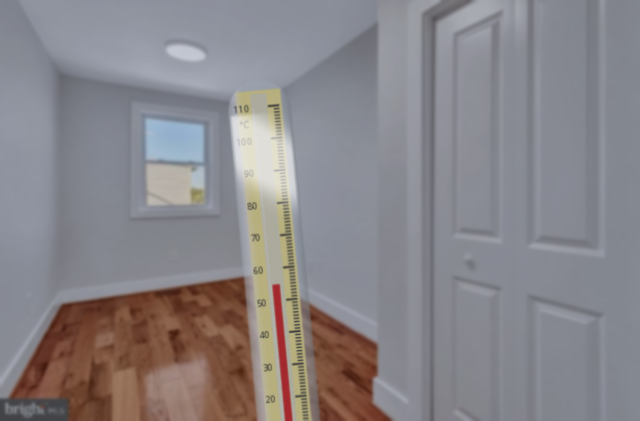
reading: 55°C
